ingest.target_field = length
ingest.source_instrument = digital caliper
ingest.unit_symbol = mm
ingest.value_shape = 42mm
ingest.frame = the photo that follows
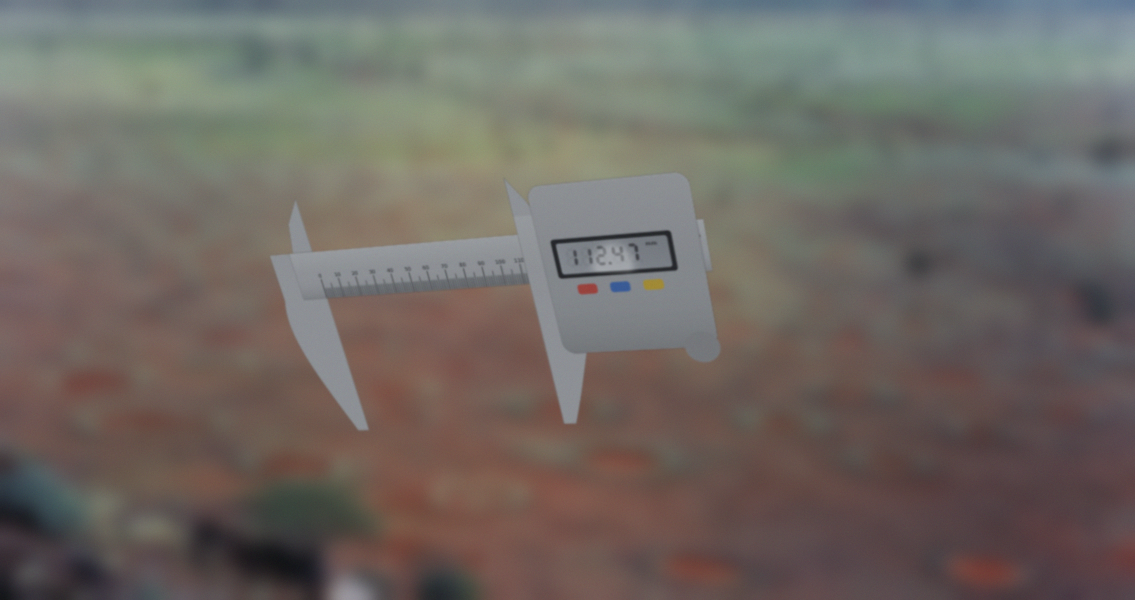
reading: 112.47mm
